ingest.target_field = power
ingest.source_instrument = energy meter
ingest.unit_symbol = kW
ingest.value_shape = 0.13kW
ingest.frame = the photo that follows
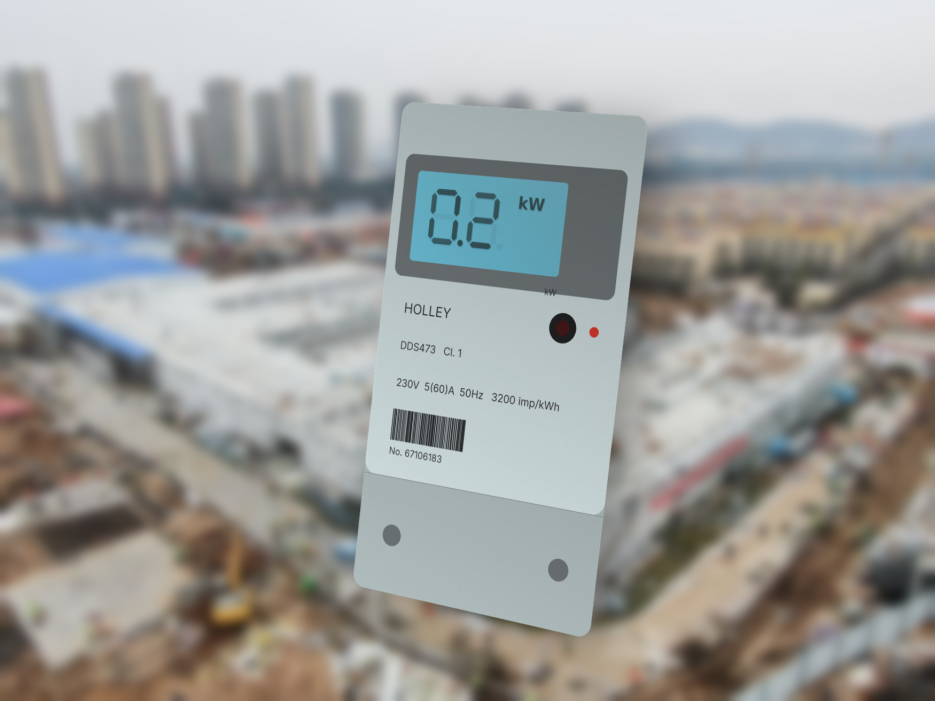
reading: 0.2kW
